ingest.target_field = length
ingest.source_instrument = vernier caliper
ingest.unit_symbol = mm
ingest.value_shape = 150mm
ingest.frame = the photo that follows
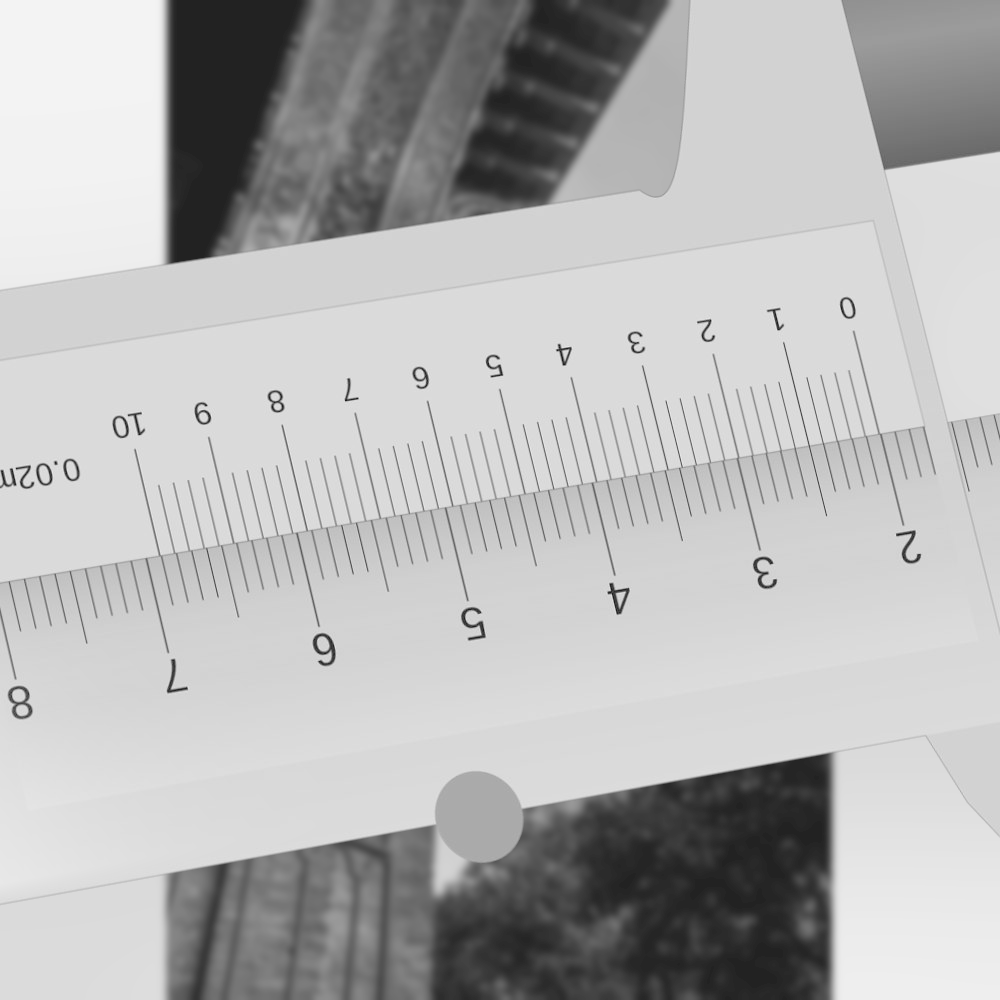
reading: 20.1mm
